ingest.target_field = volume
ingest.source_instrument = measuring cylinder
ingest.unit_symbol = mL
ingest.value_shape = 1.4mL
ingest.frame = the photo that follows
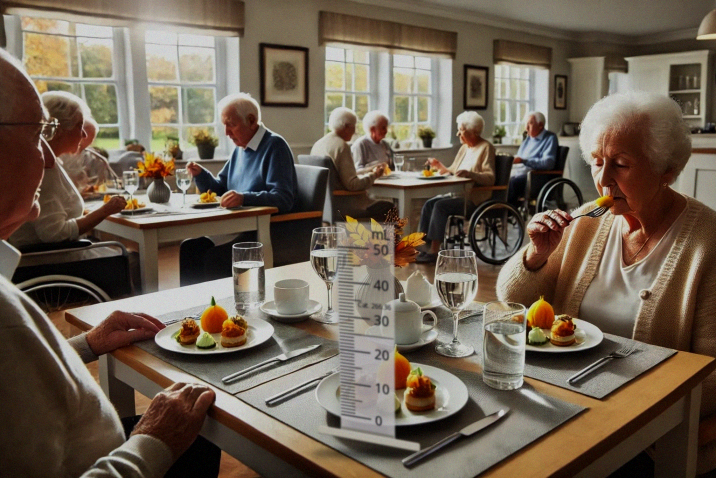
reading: 25mL
